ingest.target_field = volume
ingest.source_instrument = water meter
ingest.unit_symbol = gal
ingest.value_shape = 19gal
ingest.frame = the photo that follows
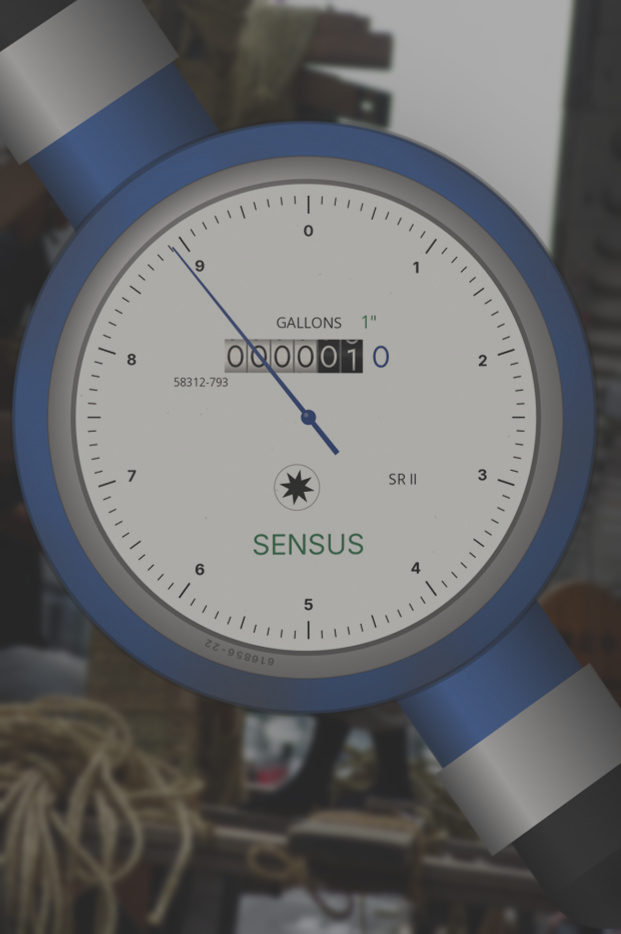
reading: 8.9gal
